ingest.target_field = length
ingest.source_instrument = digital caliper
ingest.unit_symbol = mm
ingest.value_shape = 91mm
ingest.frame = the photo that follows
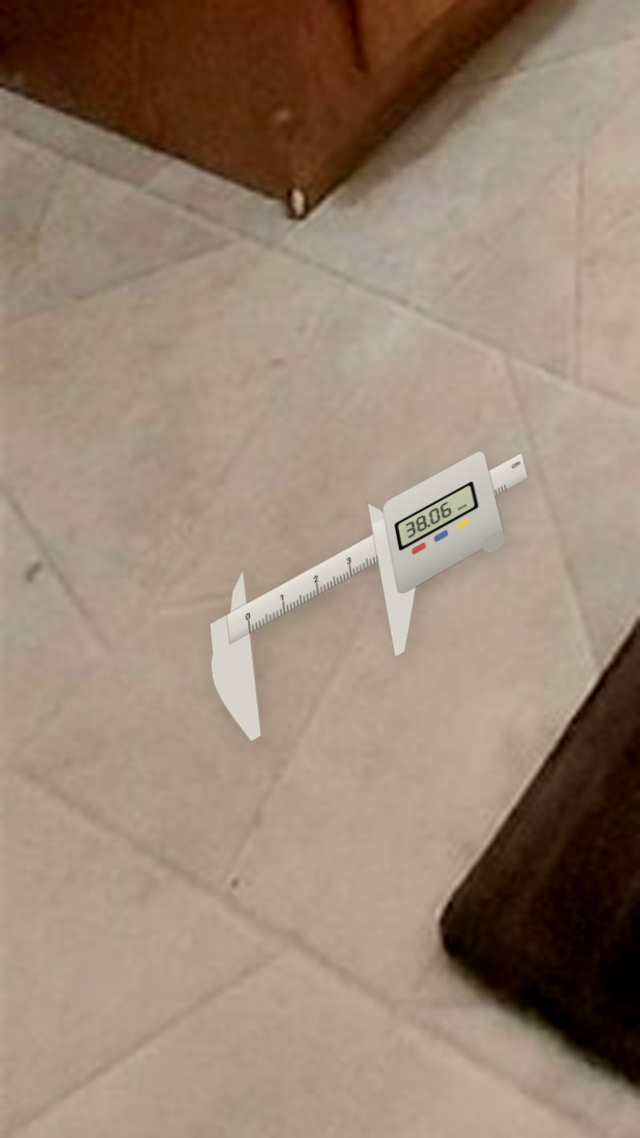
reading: 38.06mm
